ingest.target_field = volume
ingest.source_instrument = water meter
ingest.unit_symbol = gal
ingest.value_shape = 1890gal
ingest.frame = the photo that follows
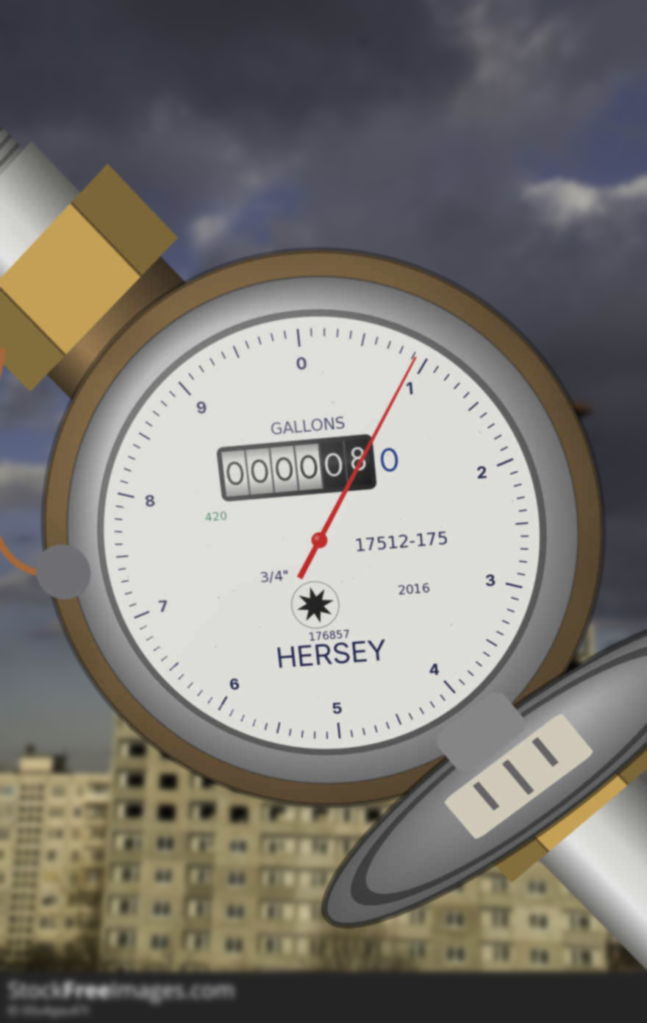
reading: 80.9gal
